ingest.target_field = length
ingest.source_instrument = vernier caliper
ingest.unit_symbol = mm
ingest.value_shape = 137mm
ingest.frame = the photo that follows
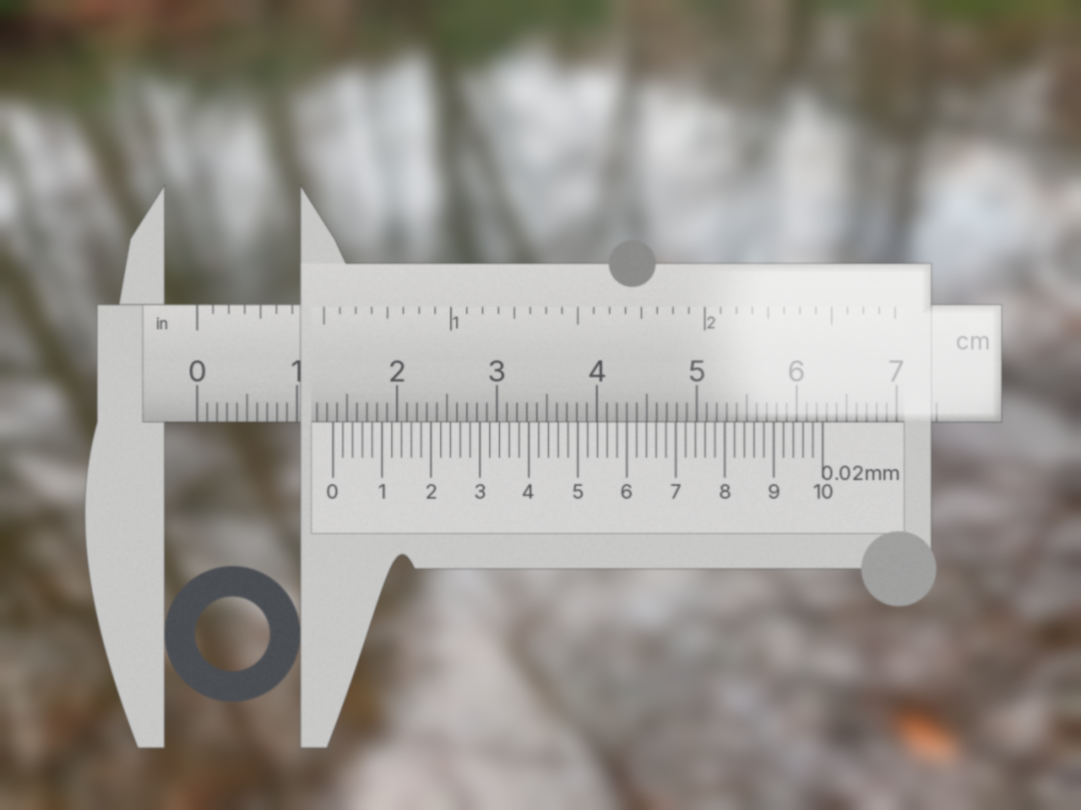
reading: 13.6mm
